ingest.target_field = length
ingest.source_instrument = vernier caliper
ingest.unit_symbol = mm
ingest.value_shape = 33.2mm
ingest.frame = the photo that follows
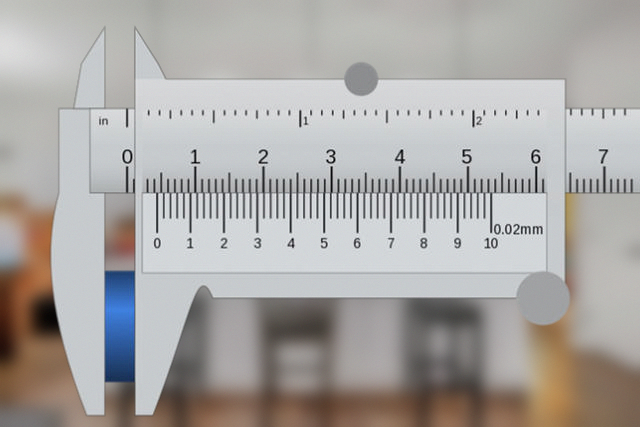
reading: 4.4mm
